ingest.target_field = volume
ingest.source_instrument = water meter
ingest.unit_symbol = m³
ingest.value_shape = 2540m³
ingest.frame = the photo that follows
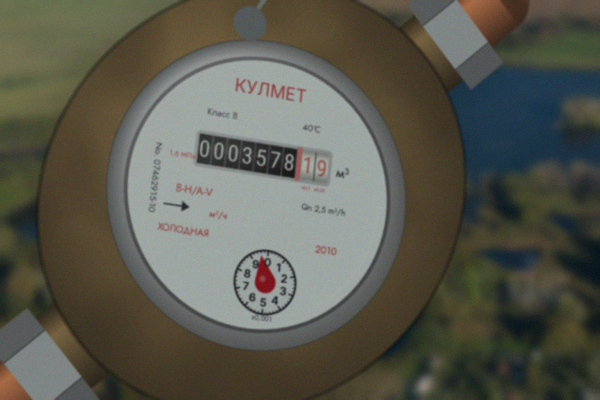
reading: 3578.189m³
